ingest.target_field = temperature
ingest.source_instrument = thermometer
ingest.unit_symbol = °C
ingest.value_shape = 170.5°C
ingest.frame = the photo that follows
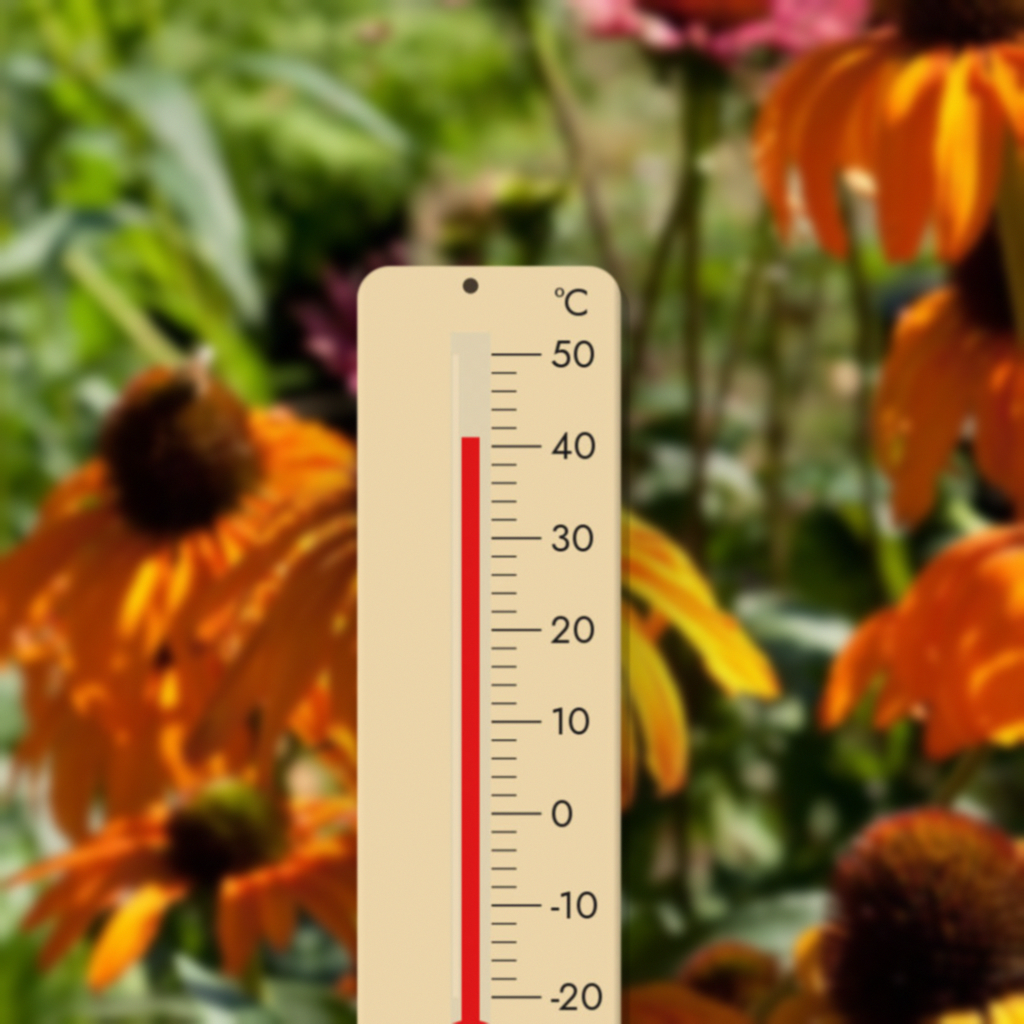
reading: 41°C
